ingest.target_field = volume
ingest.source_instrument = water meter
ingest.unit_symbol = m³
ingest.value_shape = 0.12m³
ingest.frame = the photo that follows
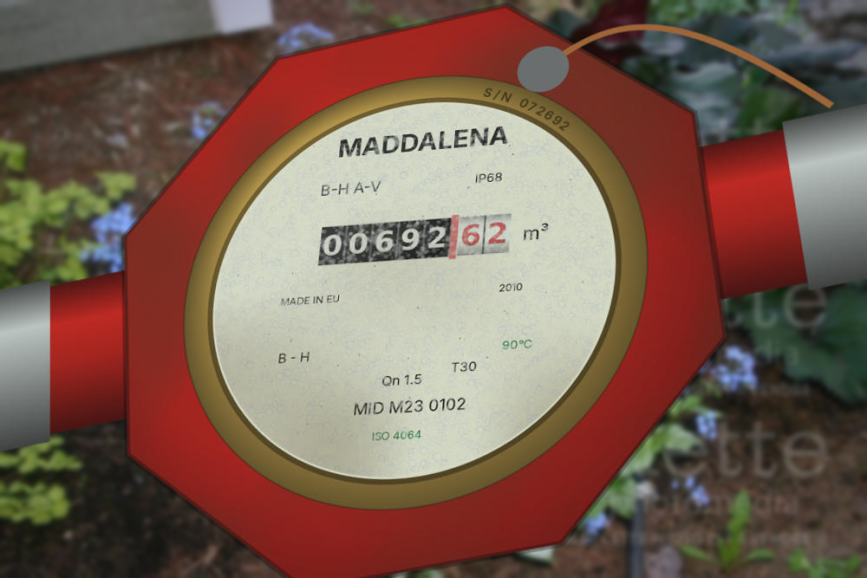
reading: 692.62m³
